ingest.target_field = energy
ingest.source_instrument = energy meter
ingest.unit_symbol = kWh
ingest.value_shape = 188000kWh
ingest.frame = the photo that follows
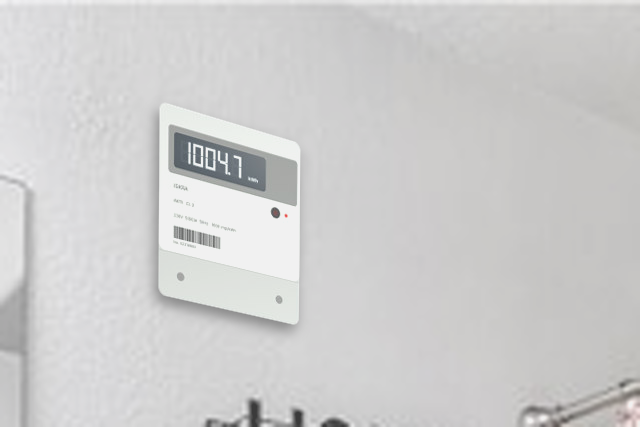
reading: 1004.7kWh
